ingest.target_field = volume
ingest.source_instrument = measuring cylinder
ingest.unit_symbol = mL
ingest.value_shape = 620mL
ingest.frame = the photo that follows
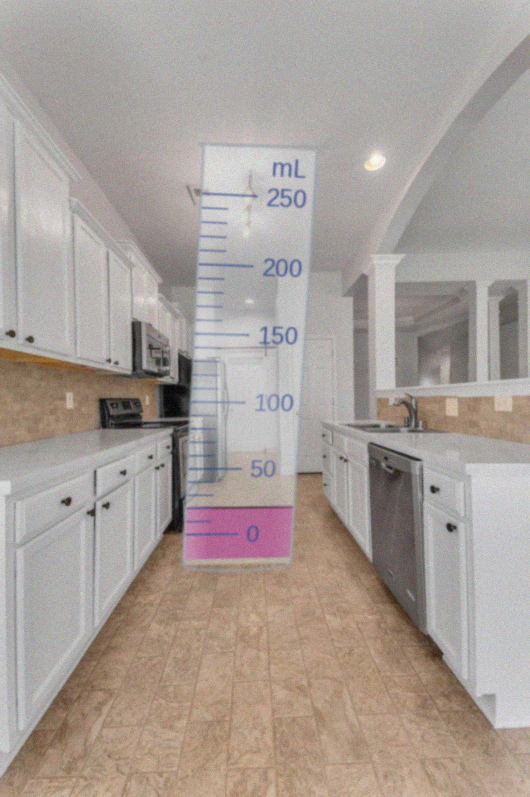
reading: 20mL
